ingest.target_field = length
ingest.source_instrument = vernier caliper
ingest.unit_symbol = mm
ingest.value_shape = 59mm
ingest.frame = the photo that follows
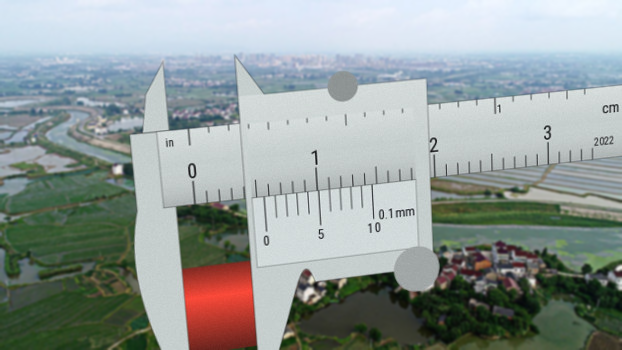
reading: 5.6mm
